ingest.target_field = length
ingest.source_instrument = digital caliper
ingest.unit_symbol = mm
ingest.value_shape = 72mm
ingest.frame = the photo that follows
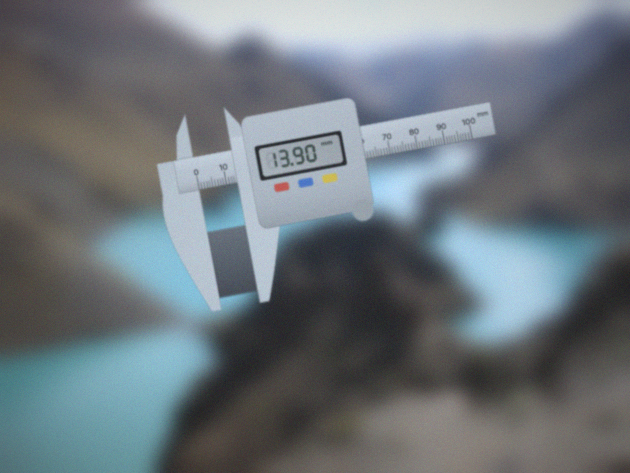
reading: 13.90mm
